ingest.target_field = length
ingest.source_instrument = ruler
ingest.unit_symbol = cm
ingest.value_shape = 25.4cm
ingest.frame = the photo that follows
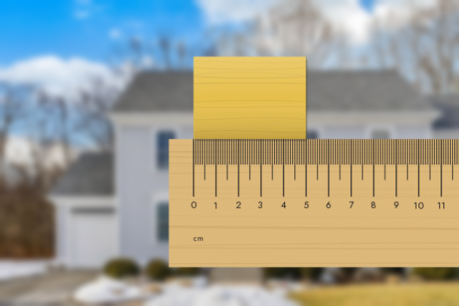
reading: 5cm
